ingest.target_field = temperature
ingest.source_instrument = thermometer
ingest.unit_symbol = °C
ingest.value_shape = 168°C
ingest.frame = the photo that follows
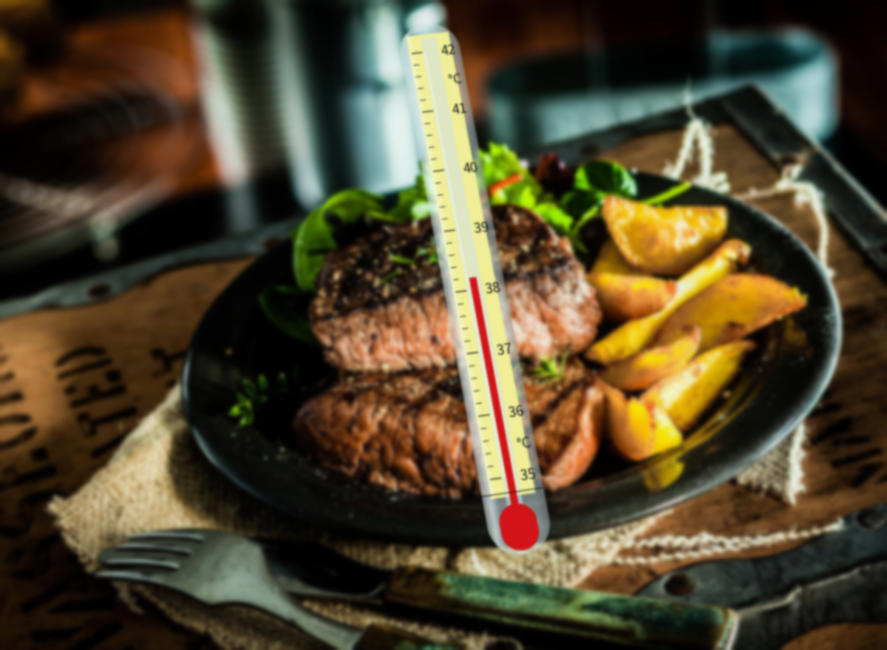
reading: 38.2°C
